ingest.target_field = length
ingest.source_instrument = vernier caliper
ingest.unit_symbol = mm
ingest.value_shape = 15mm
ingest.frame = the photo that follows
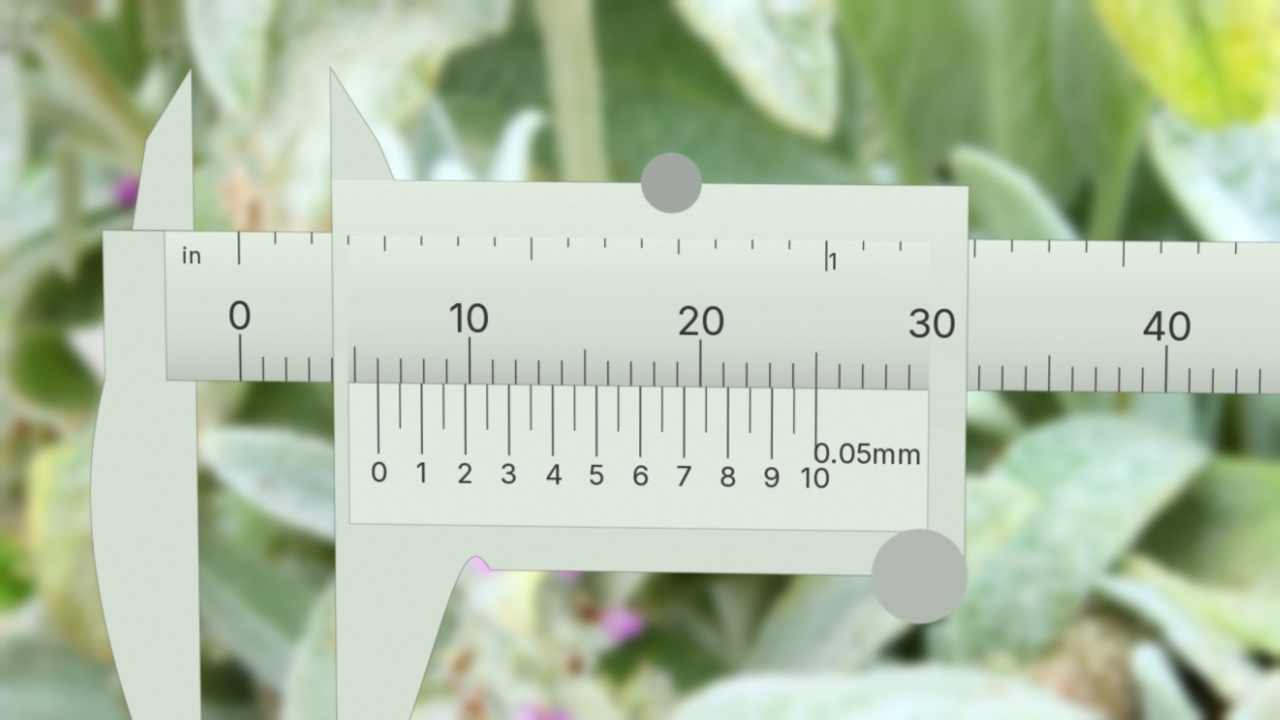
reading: 6.0mm
